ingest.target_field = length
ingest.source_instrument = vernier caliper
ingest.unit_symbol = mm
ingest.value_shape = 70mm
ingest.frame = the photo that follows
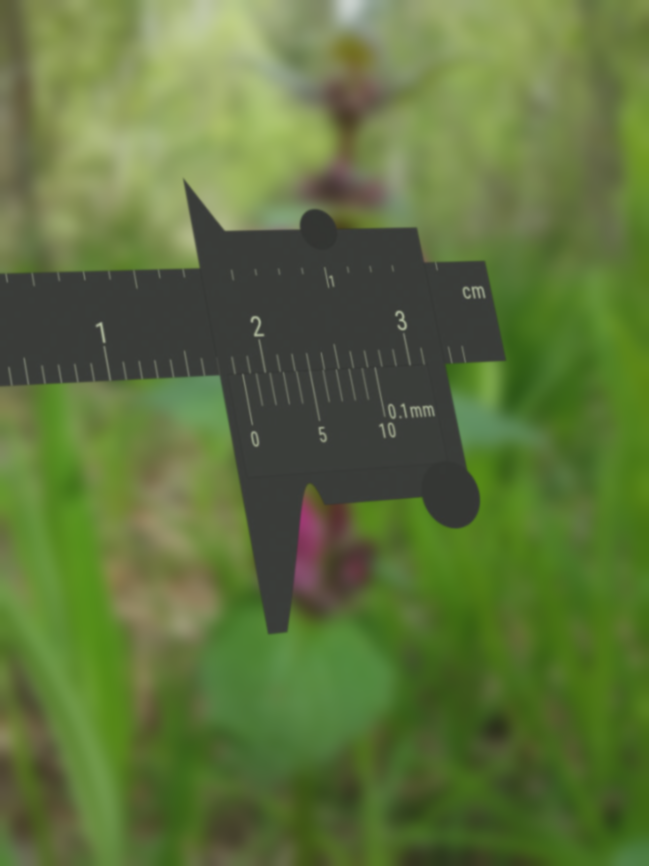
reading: 18.5mm
